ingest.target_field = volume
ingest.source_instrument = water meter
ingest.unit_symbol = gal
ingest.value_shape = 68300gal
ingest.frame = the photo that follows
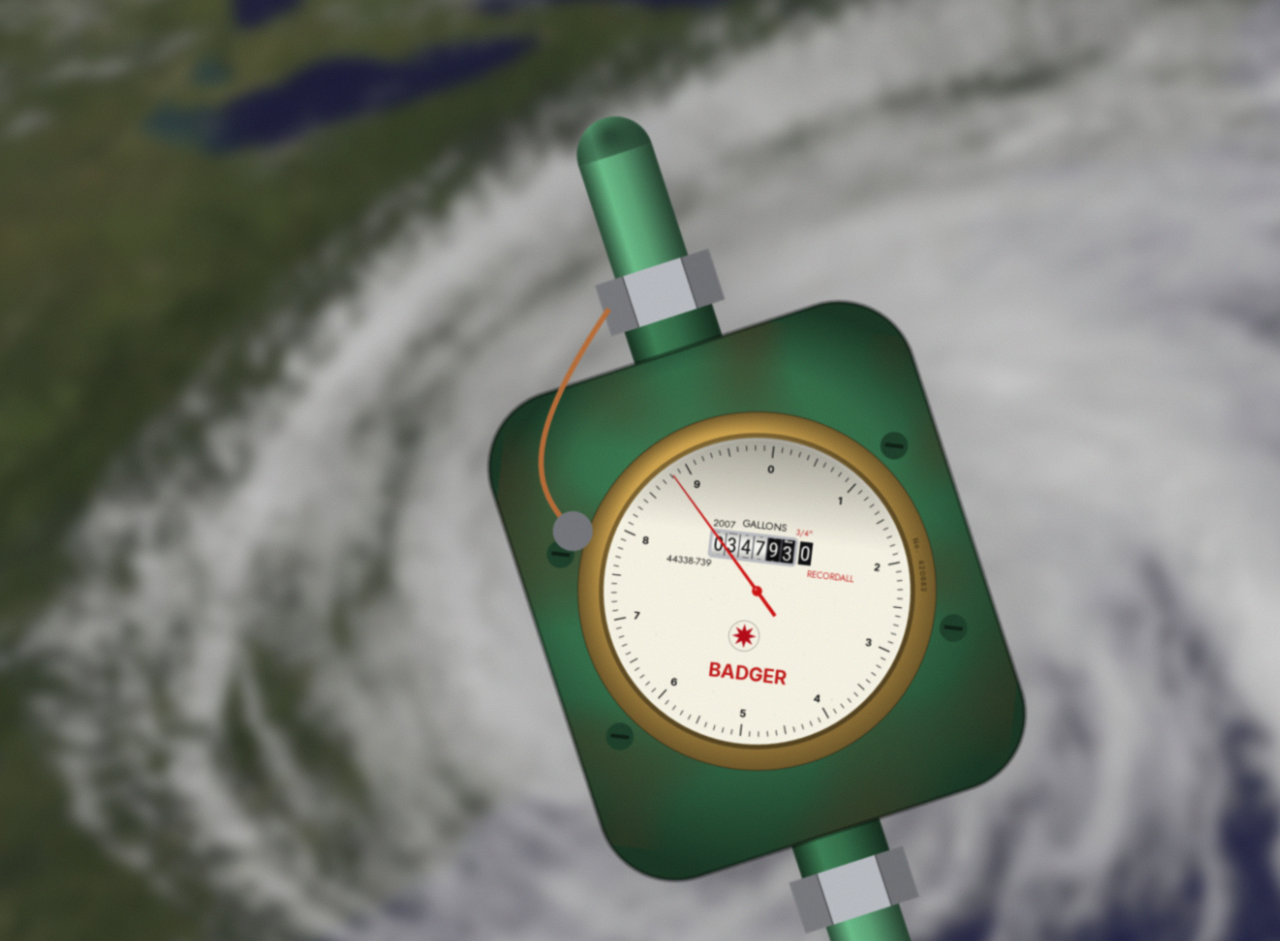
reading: 347928.8gal
